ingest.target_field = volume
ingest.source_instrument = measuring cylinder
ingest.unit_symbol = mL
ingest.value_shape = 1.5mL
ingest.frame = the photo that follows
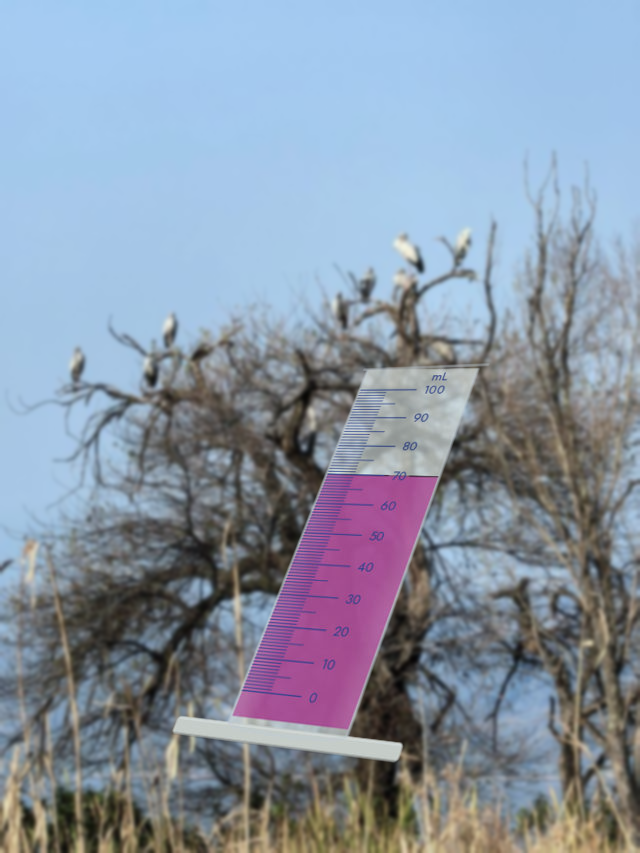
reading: 70mL
